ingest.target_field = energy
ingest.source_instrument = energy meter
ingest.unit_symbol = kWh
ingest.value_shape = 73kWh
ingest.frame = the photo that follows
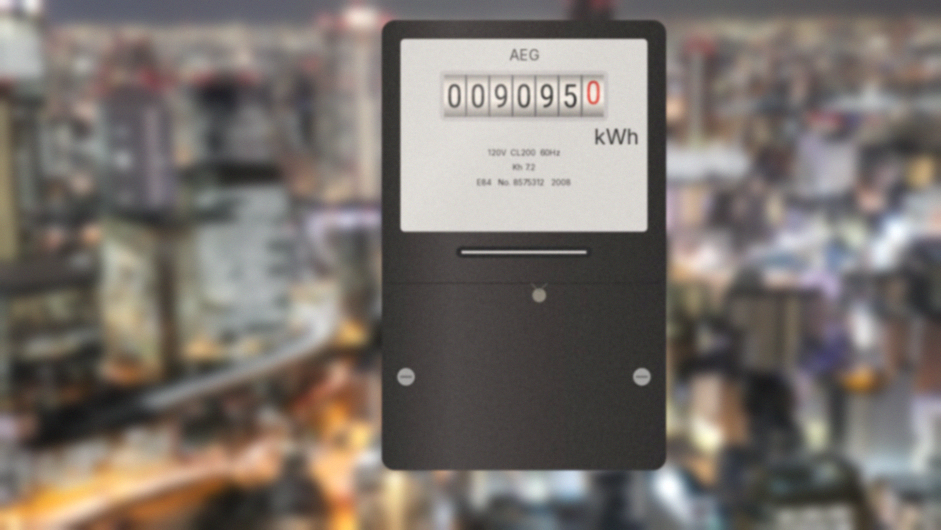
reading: 9095.0kWh
